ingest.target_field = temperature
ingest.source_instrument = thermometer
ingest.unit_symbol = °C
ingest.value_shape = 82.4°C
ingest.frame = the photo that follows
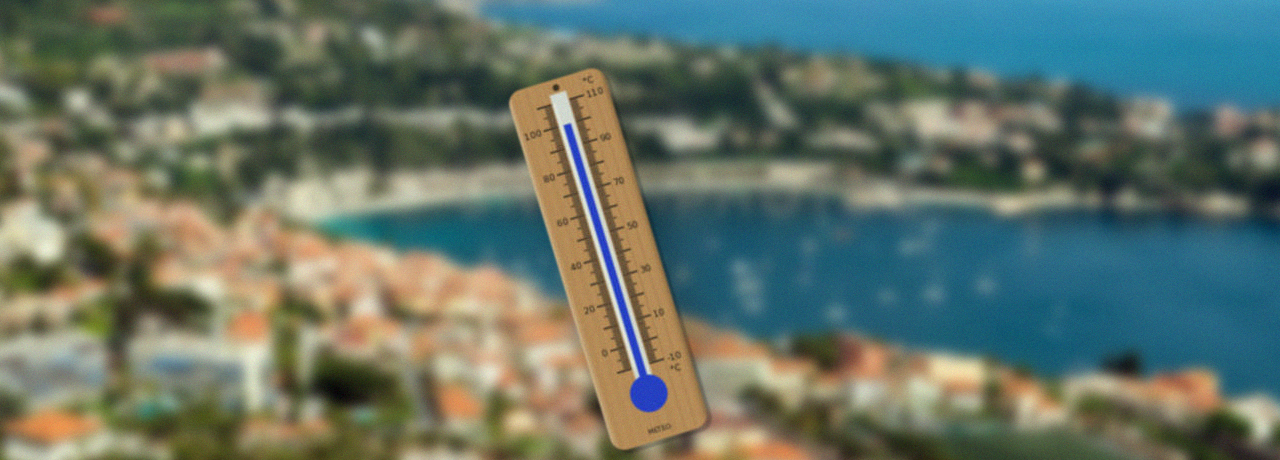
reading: 100°C
